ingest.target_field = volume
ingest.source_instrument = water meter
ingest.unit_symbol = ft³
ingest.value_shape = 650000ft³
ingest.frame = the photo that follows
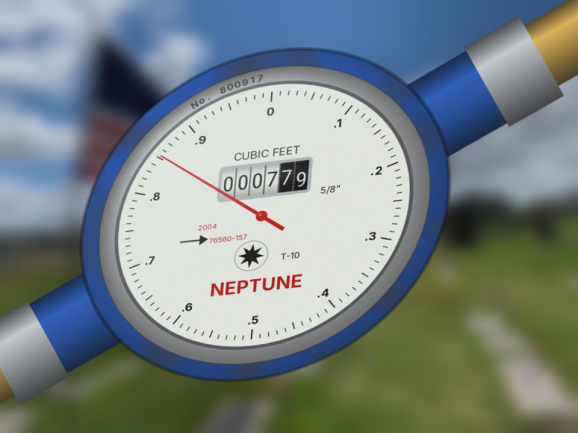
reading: 778.85ft³
